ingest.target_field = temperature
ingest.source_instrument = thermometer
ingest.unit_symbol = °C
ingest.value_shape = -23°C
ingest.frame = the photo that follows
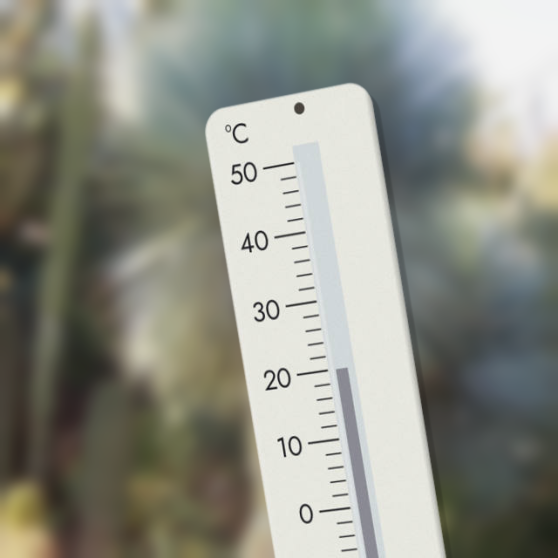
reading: 20°C
